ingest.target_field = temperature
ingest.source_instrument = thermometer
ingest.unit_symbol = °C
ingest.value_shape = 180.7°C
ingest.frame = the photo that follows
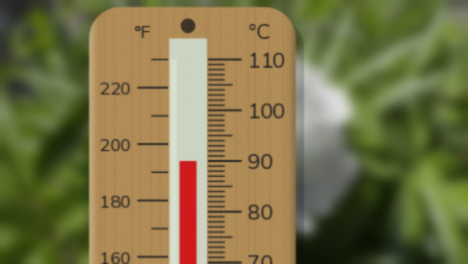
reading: 90°C
